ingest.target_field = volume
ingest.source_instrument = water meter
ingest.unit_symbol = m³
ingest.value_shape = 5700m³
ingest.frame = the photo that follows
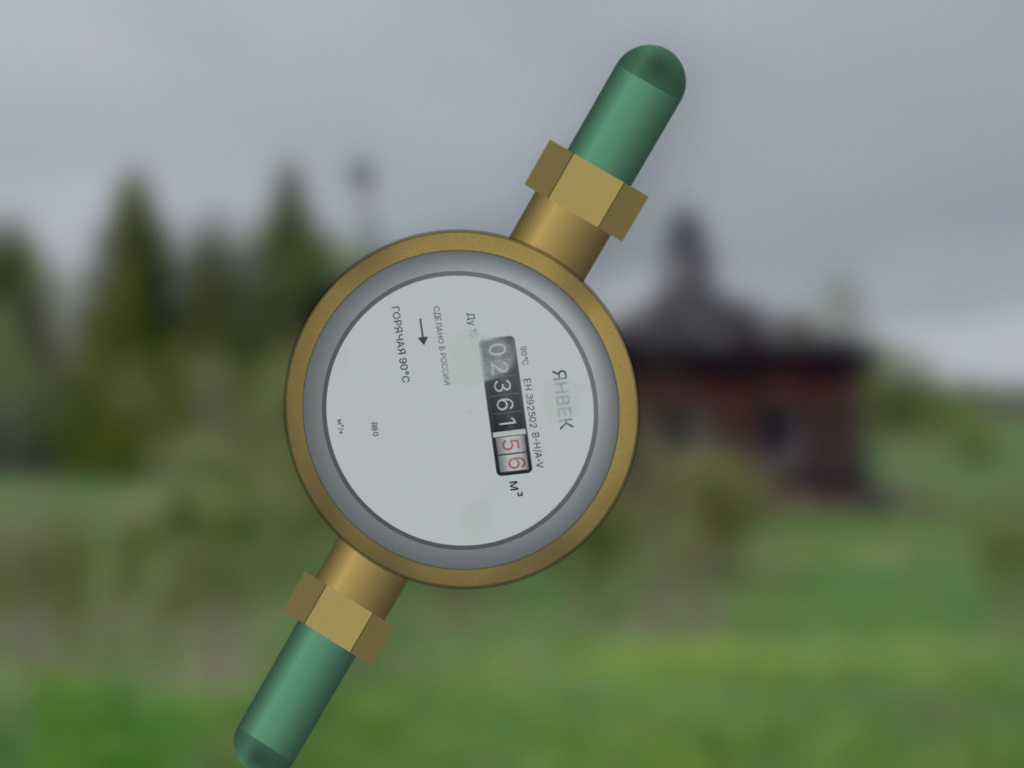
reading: 2361.56m³
